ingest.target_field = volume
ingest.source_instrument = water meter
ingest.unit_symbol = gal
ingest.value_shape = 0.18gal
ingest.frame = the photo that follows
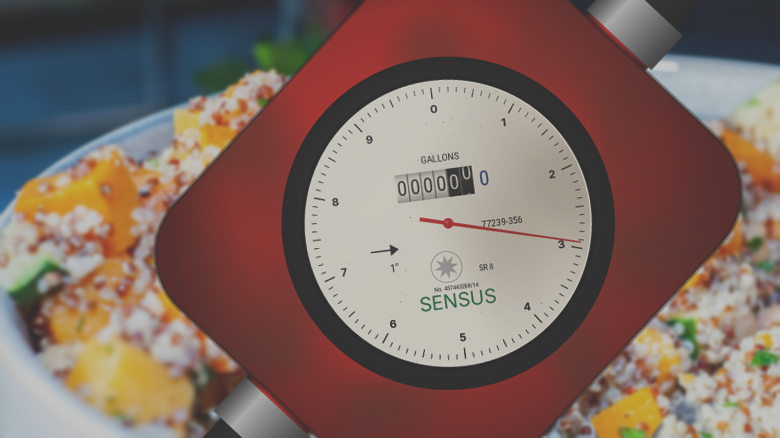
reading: 2.9gal
